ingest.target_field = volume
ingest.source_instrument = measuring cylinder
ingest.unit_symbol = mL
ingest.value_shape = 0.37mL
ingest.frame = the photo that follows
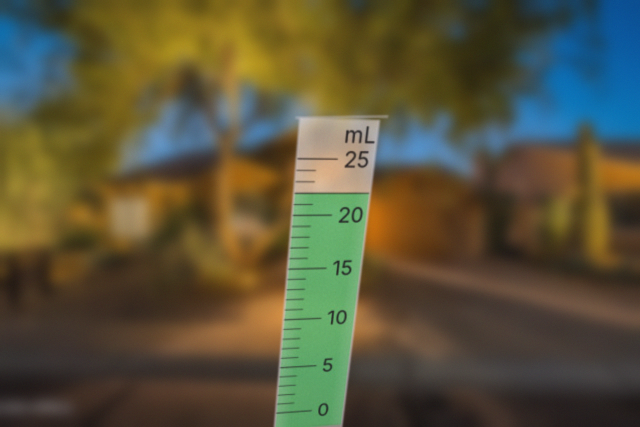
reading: 22mL
